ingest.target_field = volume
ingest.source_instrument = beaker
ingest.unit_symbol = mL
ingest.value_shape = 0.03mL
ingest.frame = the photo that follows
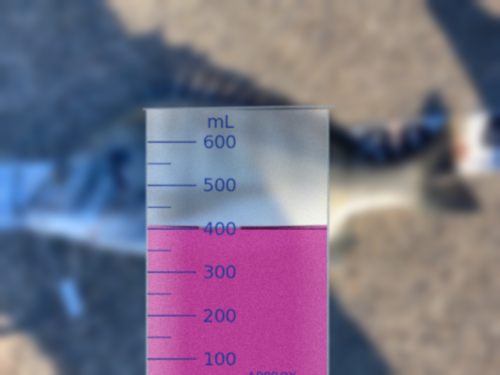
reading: 400mL
